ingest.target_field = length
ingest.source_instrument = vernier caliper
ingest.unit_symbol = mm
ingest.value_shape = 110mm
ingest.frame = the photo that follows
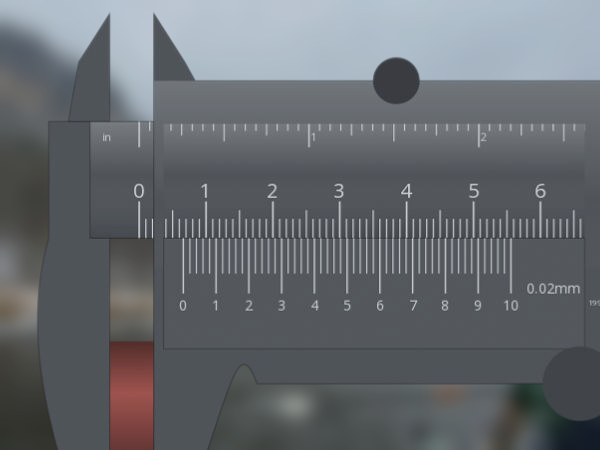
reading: 6.6mm
